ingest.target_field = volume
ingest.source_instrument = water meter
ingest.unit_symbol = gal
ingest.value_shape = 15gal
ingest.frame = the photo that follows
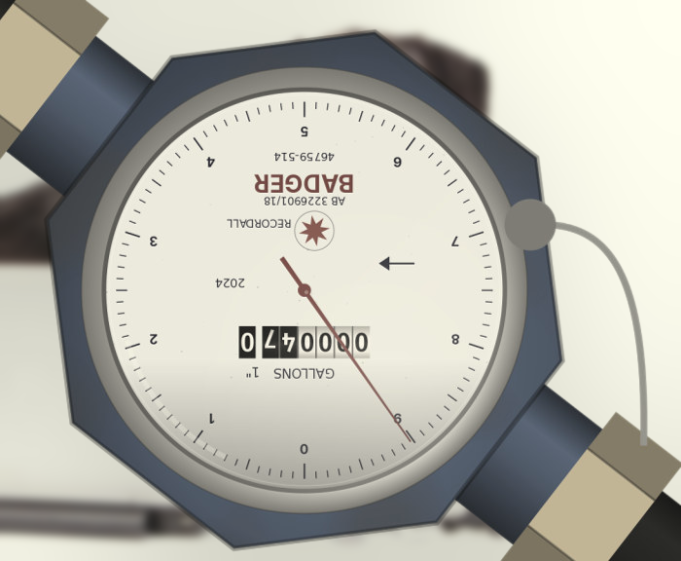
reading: 469.0gal
